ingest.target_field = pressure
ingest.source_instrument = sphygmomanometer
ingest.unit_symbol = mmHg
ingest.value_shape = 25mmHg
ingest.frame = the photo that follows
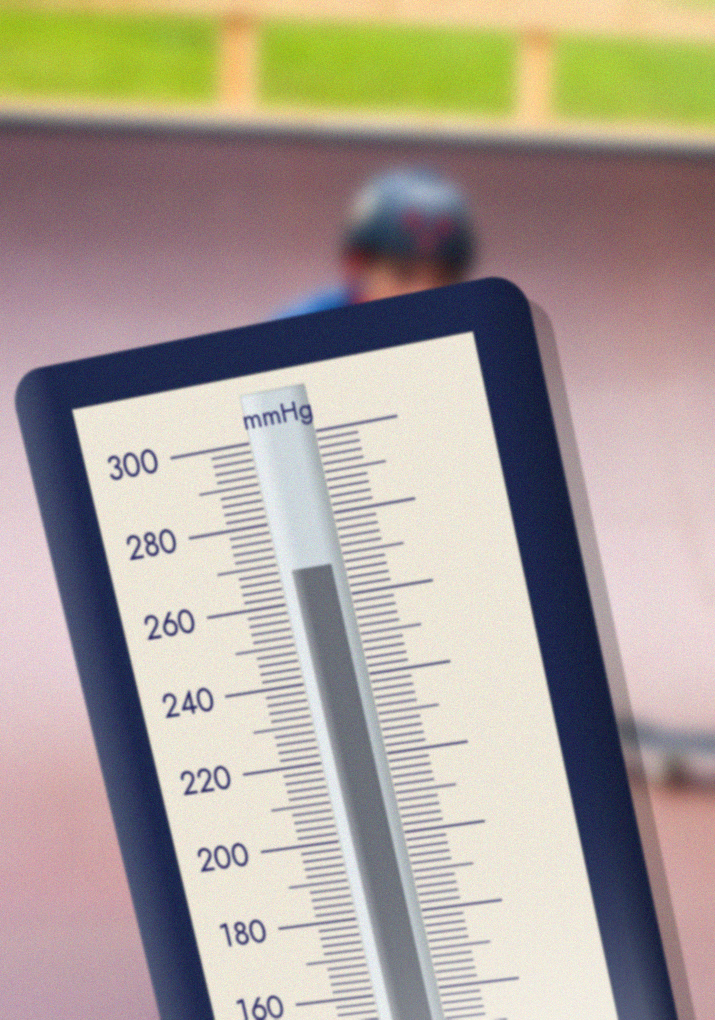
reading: 268mmHg
